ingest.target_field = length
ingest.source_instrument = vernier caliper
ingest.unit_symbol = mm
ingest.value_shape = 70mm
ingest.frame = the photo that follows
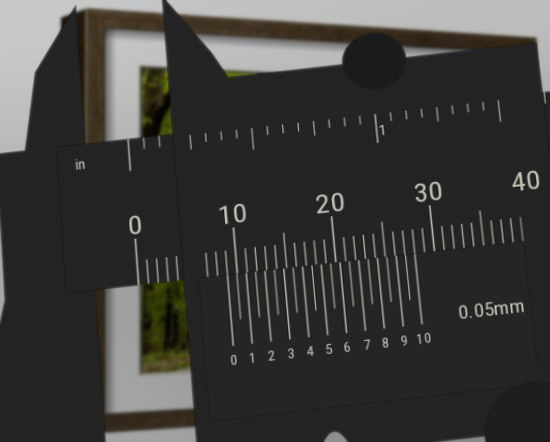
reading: 9.0mm
